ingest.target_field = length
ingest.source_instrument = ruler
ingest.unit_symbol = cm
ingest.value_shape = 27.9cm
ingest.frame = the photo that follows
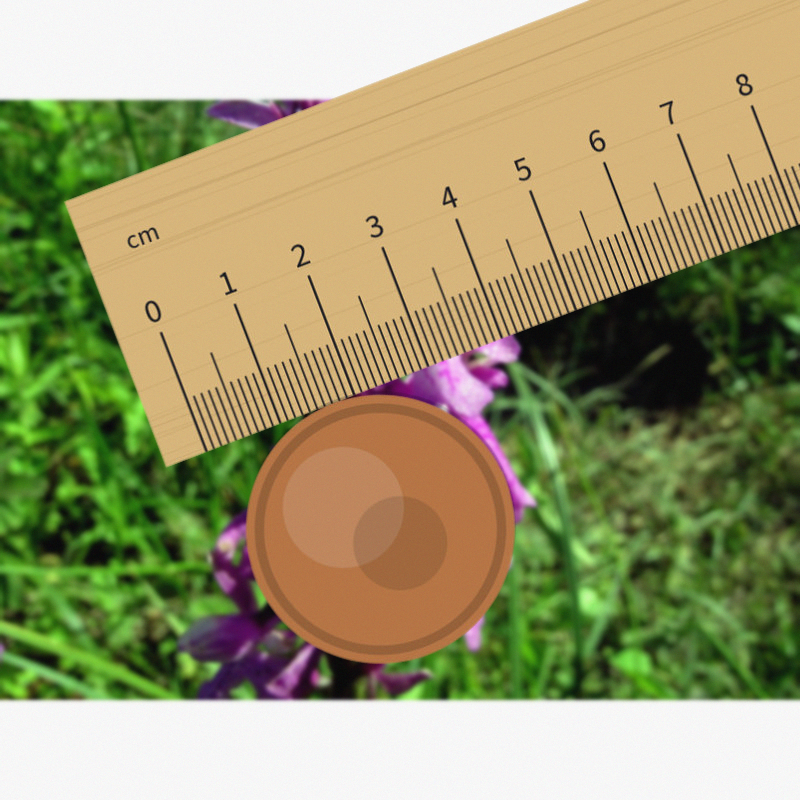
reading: 3.4cm
